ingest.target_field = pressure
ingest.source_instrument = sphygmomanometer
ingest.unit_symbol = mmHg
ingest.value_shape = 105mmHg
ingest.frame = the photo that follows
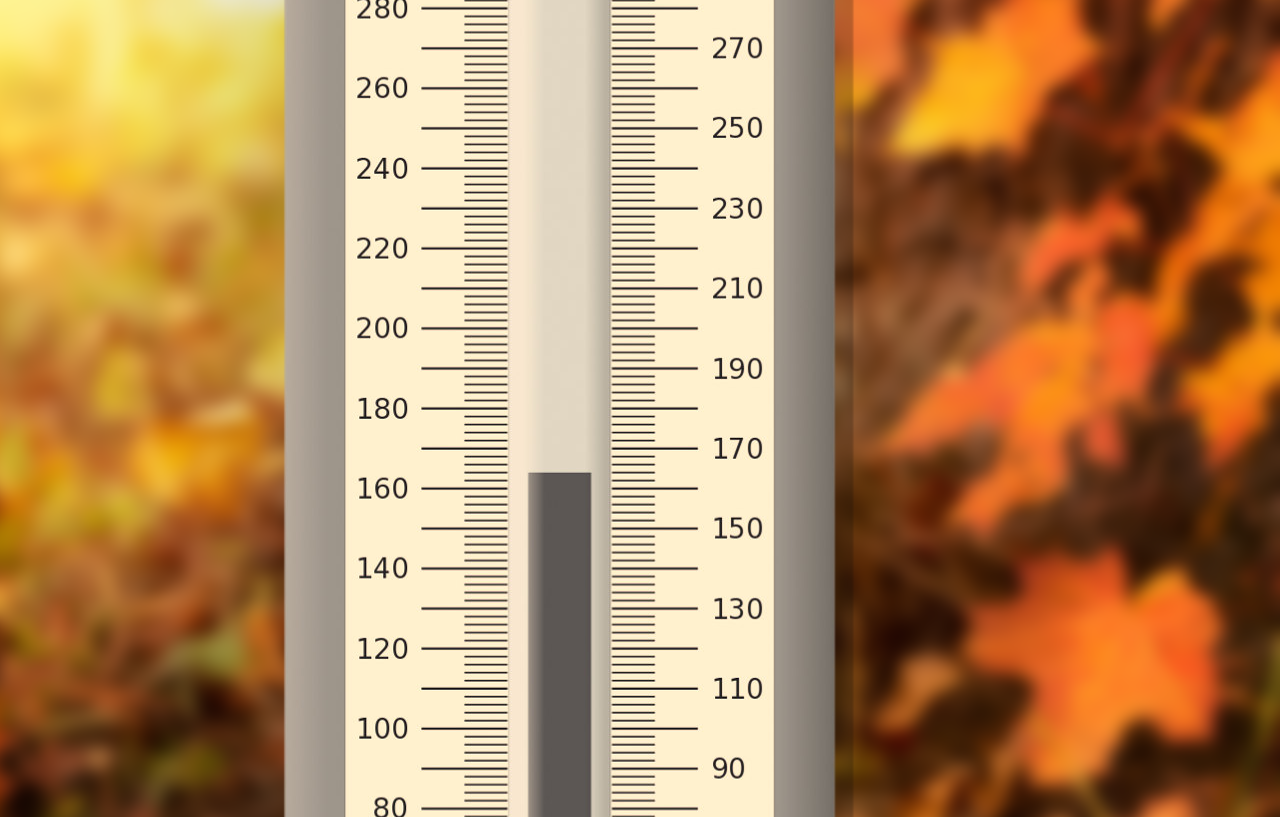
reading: 164mmHg
